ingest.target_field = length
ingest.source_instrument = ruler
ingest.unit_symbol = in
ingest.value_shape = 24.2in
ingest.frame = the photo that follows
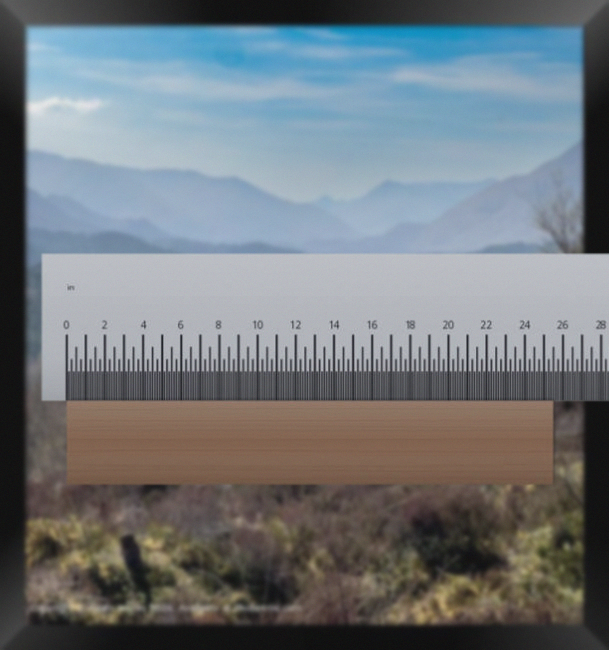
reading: 25.5in
